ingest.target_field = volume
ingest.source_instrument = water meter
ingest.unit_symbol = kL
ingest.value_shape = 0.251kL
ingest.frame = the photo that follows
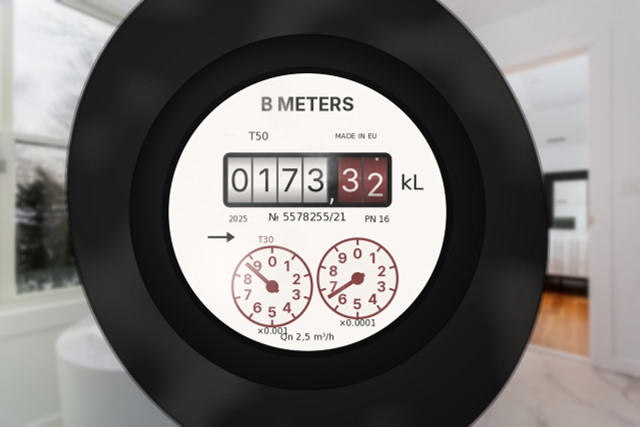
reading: 173.3186kL
